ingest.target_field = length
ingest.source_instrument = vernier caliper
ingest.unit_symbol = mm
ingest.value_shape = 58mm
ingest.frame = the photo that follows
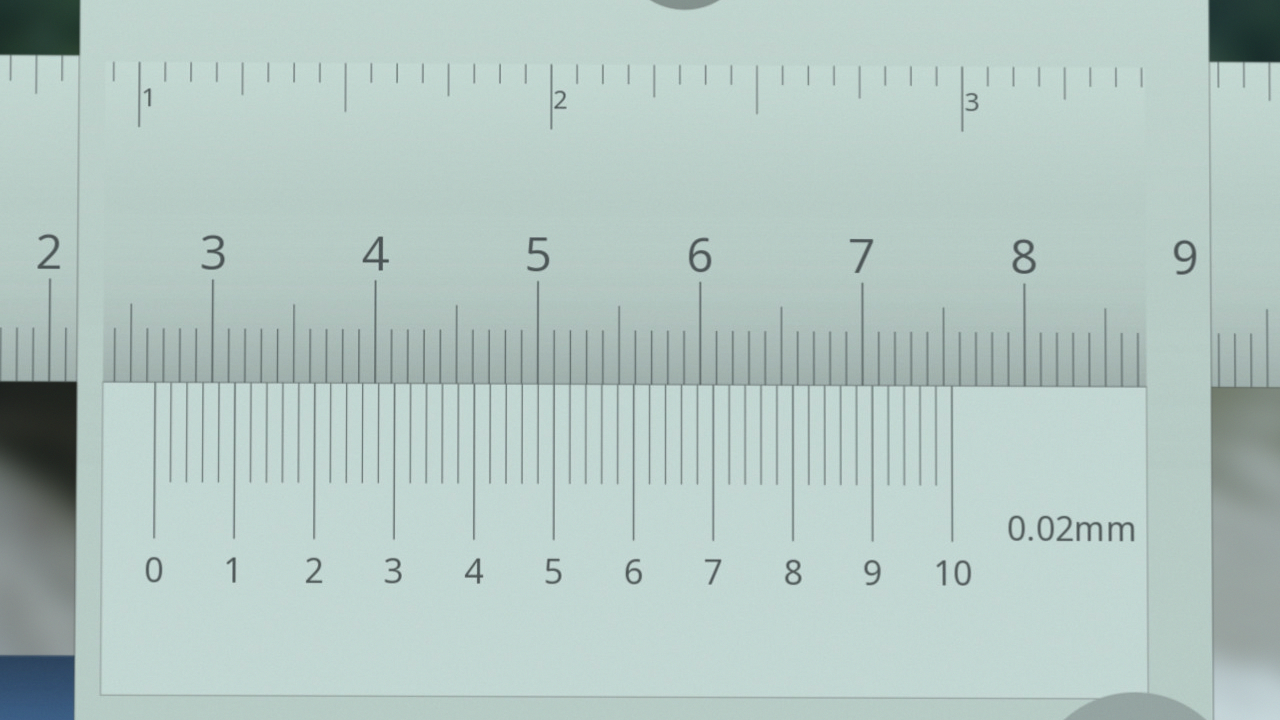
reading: 26.5mm
